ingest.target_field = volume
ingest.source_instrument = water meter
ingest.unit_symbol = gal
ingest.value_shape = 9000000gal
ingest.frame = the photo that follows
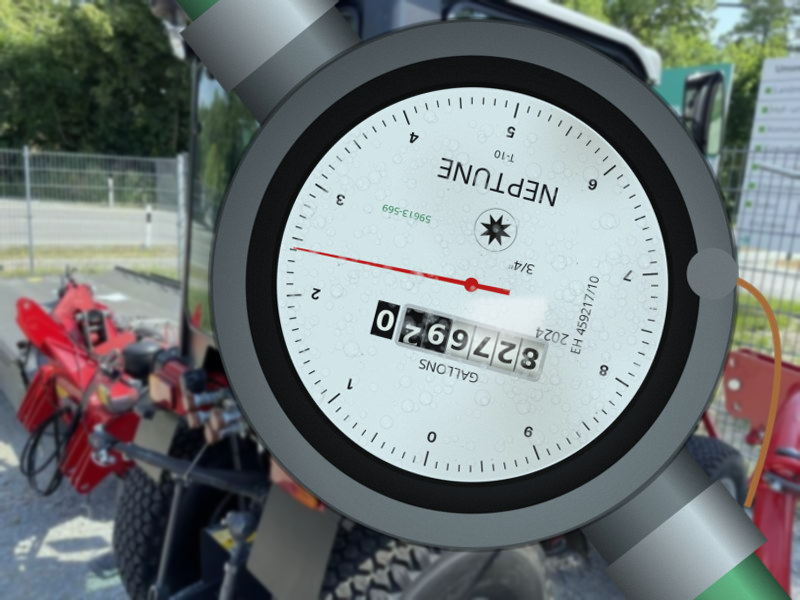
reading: 8276922.4gal
